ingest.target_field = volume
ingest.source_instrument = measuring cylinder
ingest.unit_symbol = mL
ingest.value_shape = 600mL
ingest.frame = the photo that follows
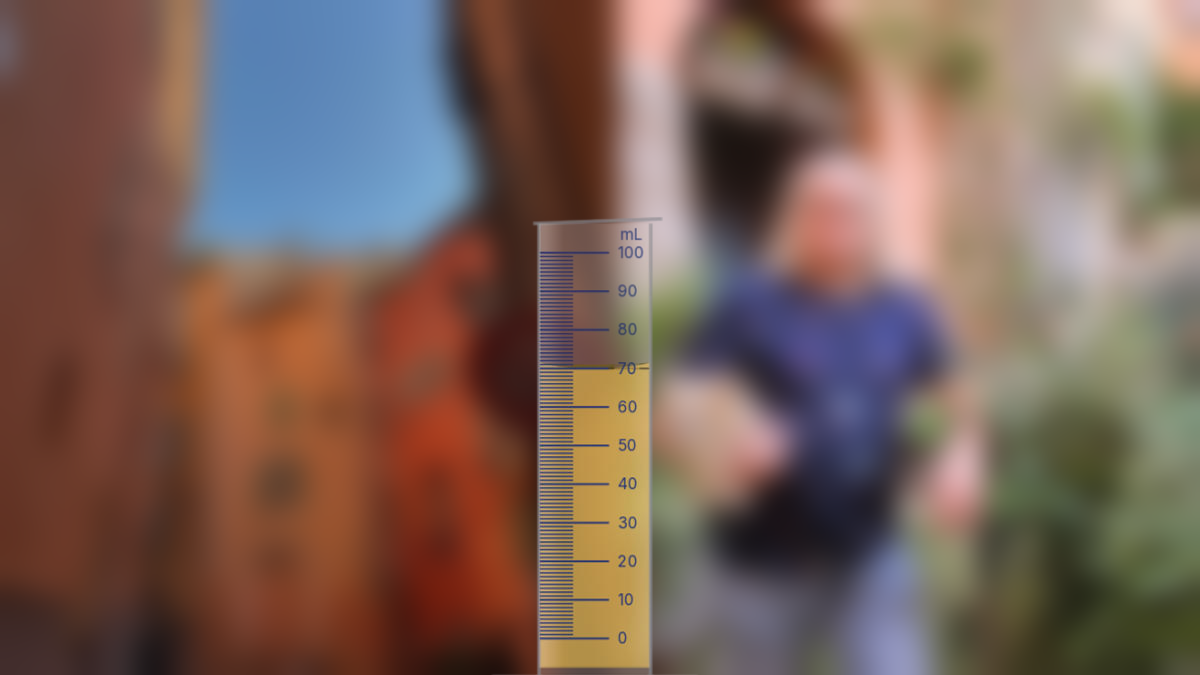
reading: 70mL
